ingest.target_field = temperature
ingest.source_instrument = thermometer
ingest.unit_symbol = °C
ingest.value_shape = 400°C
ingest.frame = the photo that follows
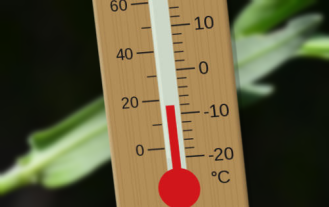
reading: -8°C
